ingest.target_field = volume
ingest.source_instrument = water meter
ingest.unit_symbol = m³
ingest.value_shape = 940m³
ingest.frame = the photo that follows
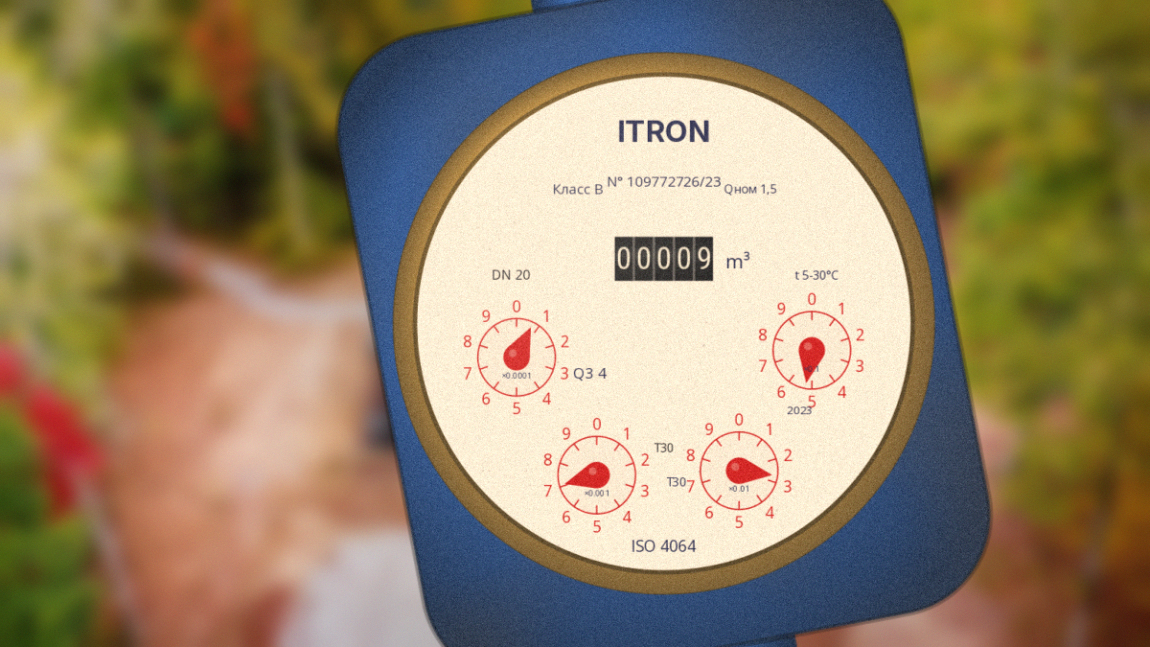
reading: 9.5270m³
